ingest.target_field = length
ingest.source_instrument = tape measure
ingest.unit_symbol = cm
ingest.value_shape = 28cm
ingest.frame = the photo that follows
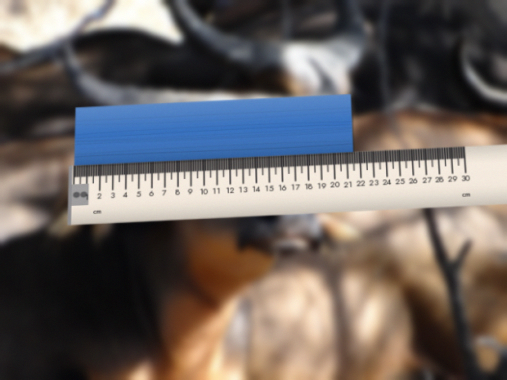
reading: 21.5cm
